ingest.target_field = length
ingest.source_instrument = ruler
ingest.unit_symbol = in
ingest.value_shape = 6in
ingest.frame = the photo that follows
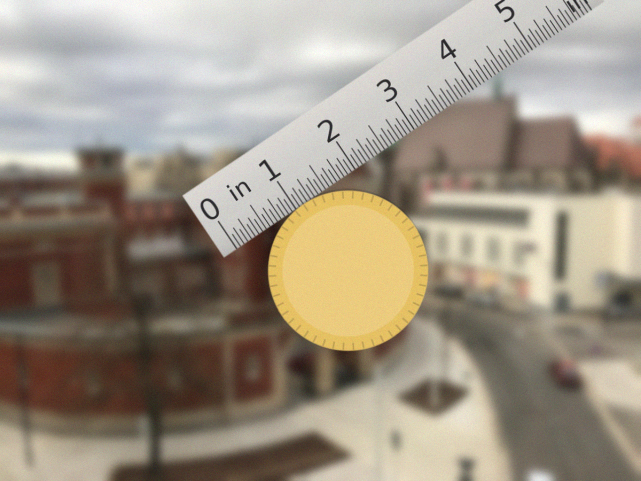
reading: 2.25in
